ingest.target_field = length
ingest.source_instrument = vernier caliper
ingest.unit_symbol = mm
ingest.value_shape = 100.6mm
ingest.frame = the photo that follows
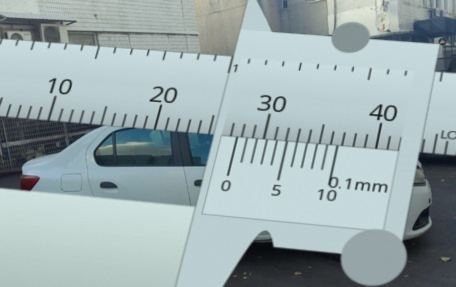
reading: 27.6mm
